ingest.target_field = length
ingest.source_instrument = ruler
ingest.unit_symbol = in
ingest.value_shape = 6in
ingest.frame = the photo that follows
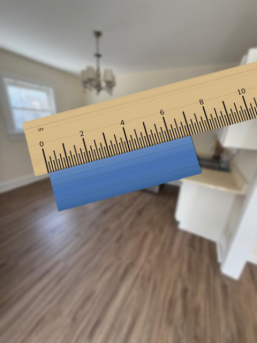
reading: 7in
